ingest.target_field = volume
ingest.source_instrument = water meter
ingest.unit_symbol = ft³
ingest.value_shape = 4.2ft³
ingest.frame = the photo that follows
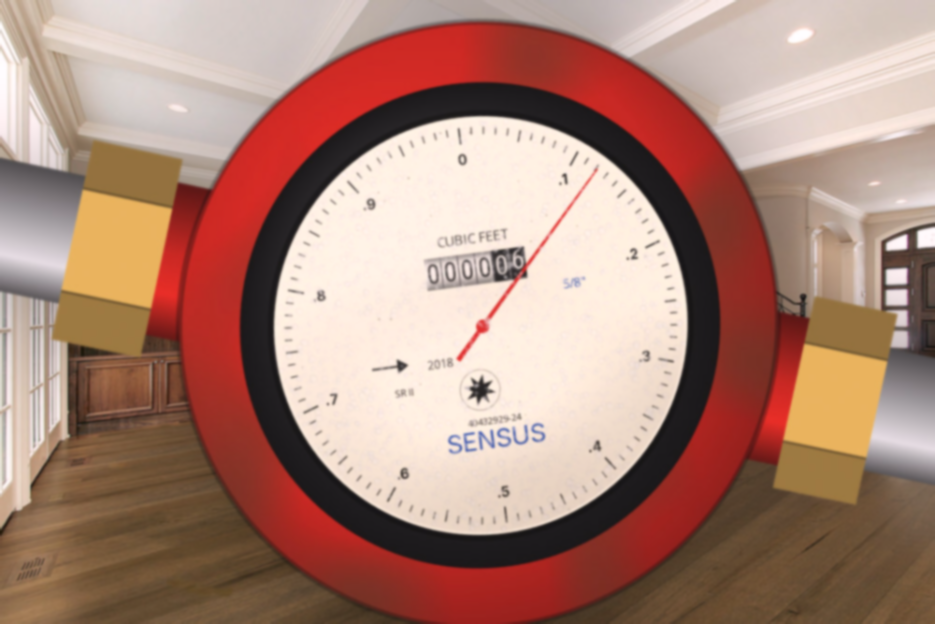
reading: 6.12ft³
